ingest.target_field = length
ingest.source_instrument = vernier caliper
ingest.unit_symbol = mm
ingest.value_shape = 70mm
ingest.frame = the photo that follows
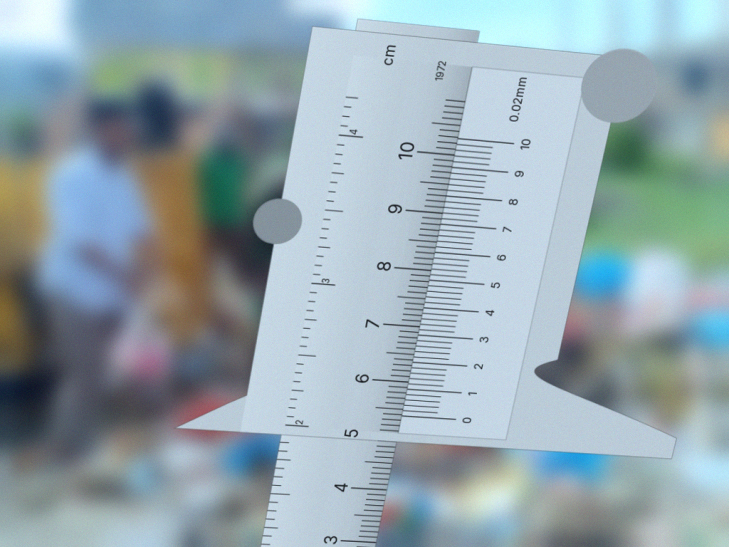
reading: 53.8mm
